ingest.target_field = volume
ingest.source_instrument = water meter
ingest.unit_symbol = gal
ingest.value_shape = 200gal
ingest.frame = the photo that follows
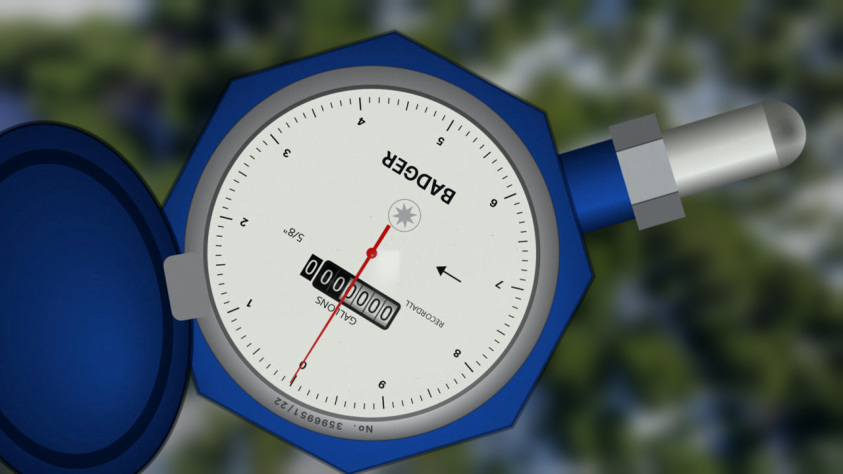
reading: 0.0gal
